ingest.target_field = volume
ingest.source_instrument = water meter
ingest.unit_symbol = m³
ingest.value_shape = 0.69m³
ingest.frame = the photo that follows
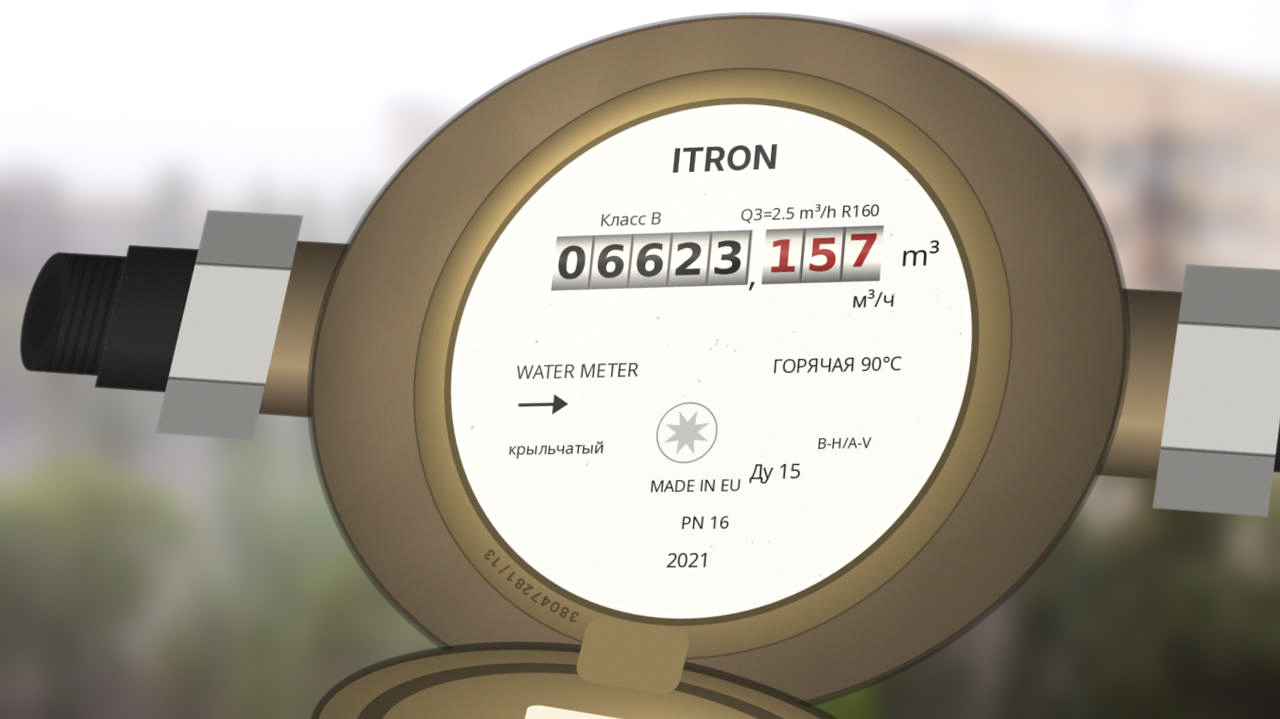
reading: 6623.157m³
